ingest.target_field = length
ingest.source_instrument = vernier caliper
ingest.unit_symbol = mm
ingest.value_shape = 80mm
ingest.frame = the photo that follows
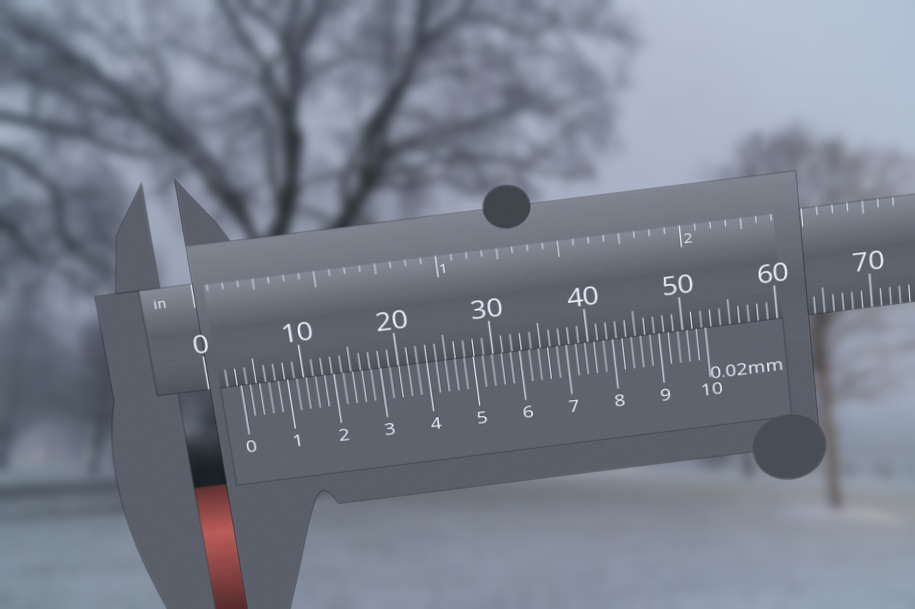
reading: 3.4mm
